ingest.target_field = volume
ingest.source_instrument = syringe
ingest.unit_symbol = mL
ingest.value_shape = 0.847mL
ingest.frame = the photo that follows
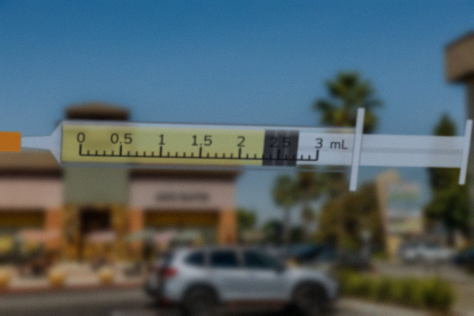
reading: 2.3mL
